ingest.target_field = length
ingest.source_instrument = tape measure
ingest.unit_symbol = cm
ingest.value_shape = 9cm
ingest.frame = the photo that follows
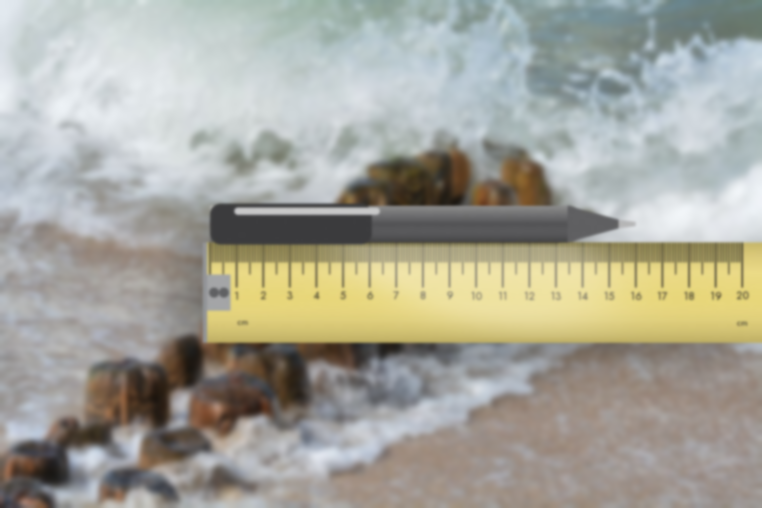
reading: 16cm
